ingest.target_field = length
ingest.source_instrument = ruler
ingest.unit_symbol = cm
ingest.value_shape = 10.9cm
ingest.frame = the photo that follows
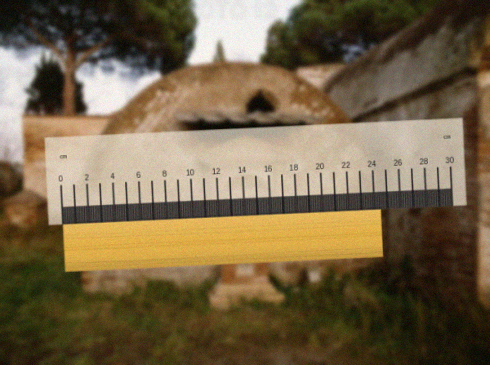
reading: 24.5cm
